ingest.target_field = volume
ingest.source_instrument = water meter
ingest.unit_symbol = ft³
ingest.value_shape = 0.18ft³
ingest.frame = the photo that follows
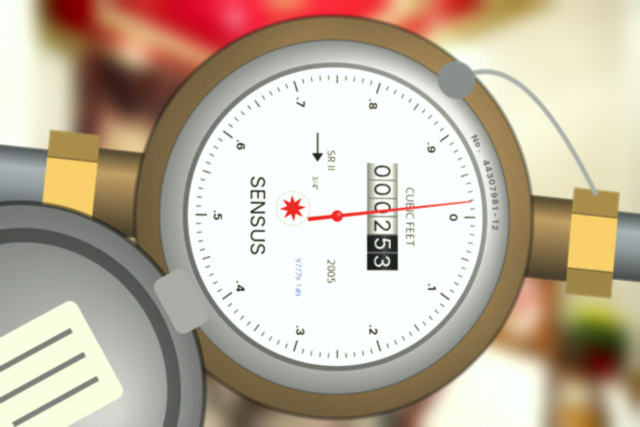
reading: 252.98ft³
